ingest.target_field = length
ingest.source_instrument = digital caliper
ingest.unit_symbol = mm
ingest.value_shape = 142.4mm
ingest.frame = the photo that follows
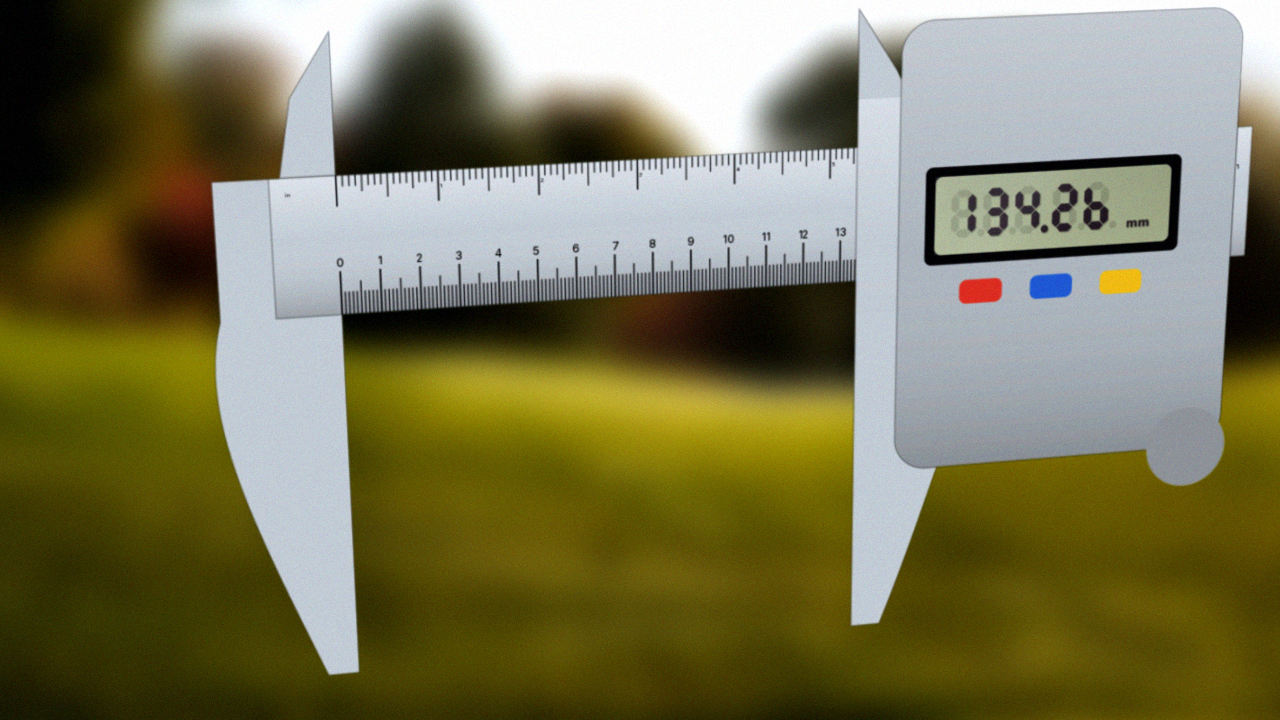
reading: 134.26mm
